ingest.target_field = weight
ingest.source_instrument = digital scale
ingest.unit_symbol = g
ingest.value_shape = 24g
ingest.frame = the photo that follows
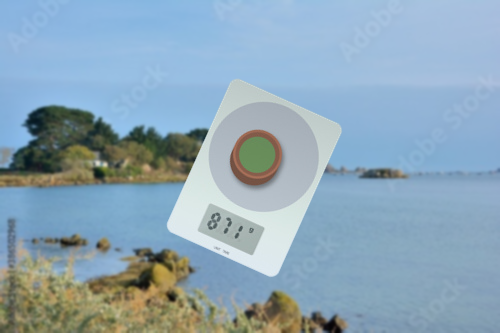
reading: 871g
